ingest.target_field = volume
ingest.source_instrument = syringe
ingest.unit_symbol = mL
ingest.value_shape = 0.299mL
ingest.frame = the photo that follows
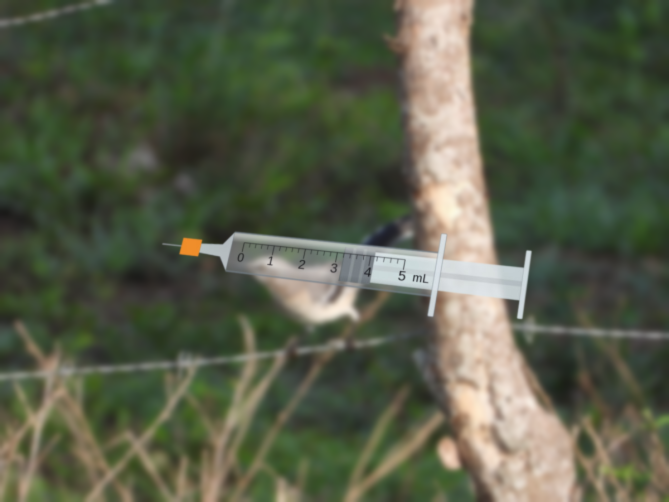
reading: 3.2mL
